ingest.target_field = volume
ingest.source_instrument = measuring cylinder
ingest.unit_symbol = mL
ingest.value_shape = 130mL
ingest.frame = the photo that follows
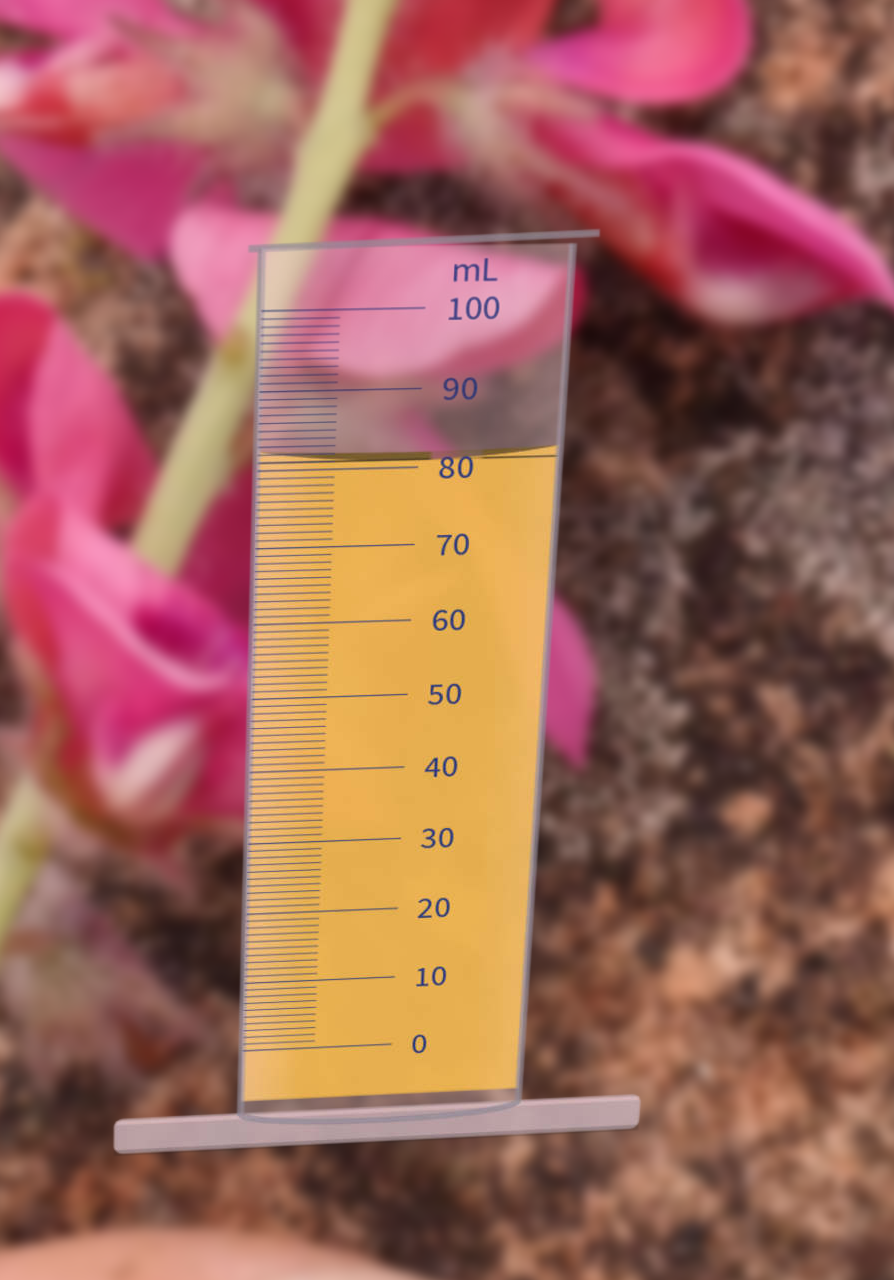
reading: 81mL
